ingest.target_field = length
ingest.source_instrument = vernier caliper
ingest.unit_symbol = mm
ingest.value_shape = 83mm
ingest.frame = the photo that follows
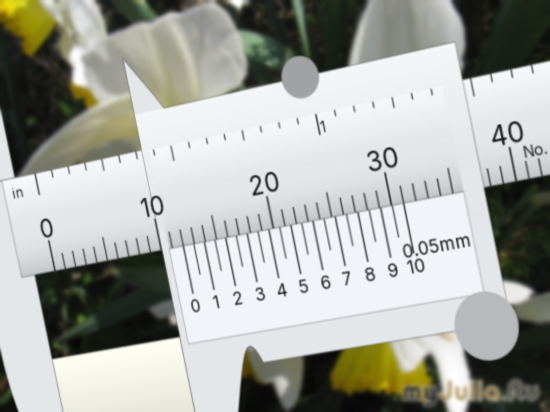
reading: 12.0mm
